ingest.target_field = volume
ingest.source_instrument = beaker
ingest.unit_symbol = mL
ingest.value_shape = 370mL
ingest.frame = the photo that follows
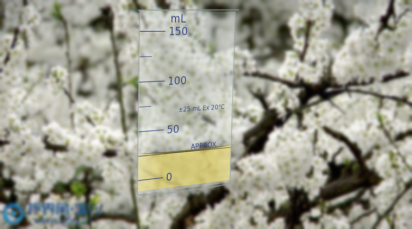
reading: 25mL
